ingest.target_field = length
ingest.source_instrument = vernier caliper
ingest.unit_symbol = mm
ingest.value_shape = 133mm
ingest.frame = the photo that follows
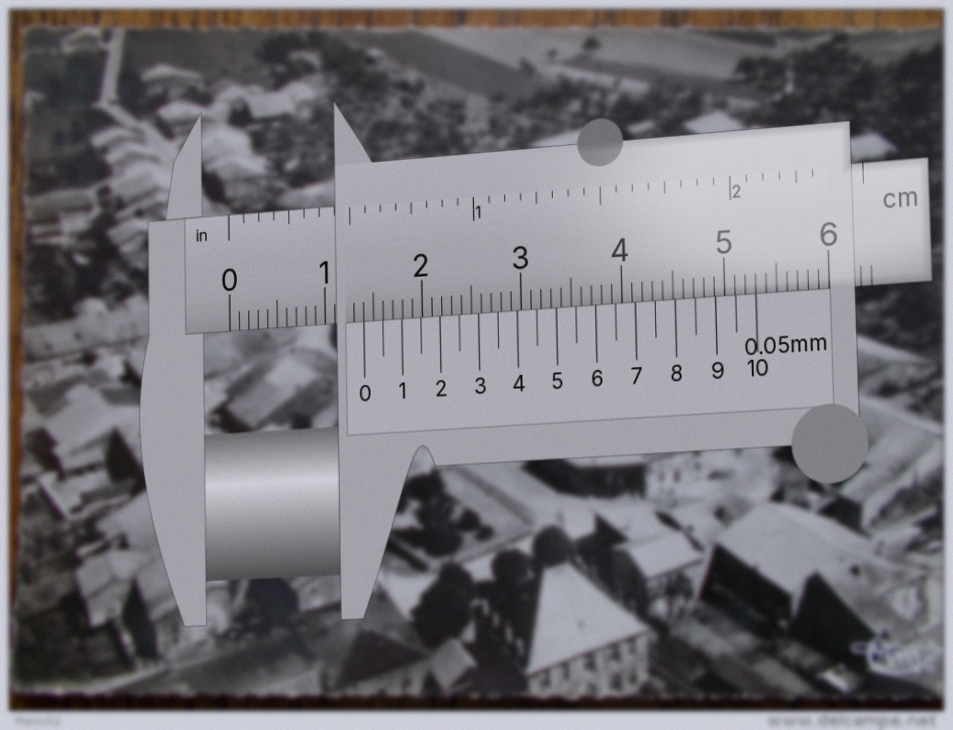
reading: 14.0mm
